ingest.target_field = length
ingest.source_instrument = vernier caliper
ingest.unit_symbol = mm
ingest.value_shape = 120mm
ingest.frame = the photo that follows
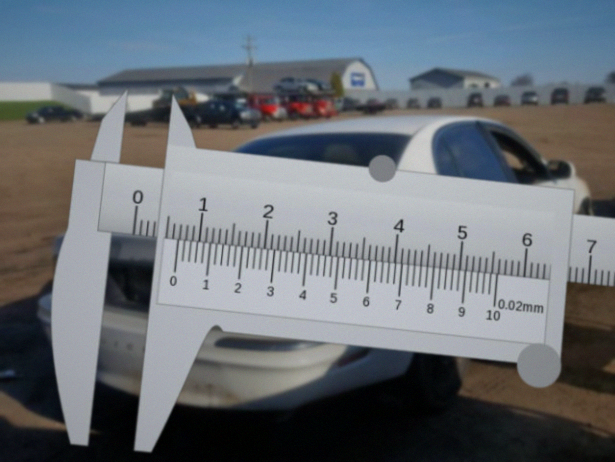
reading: 6.8mm
